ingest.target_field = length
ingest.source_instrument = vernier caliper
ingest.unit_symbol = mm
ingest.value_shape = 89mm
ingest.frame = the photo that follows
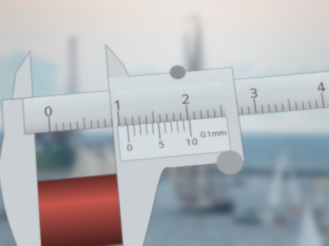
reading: 11.2mm
